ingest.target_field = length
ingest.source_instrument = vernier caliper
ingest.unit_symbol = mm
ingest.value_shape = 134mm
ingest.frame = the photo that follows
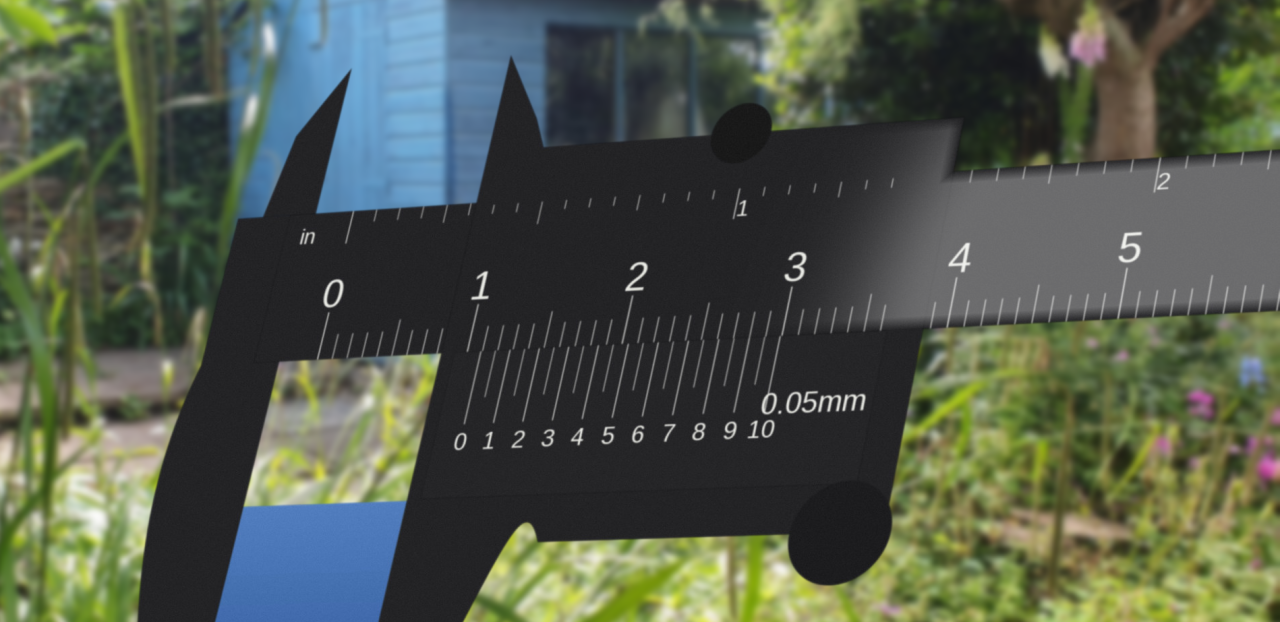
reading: 10.9mm
